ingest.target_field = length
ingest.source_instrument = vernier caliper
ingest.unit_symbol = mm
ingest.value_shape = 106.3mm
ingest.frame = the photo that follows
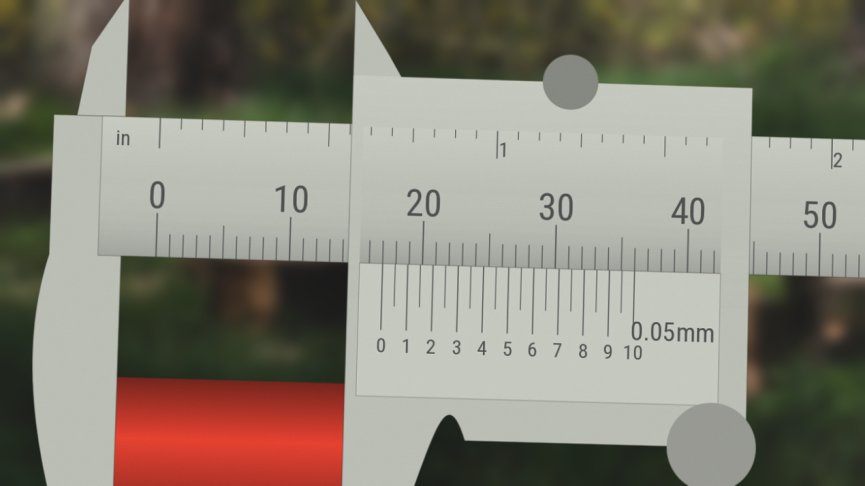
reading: 17.0mm
